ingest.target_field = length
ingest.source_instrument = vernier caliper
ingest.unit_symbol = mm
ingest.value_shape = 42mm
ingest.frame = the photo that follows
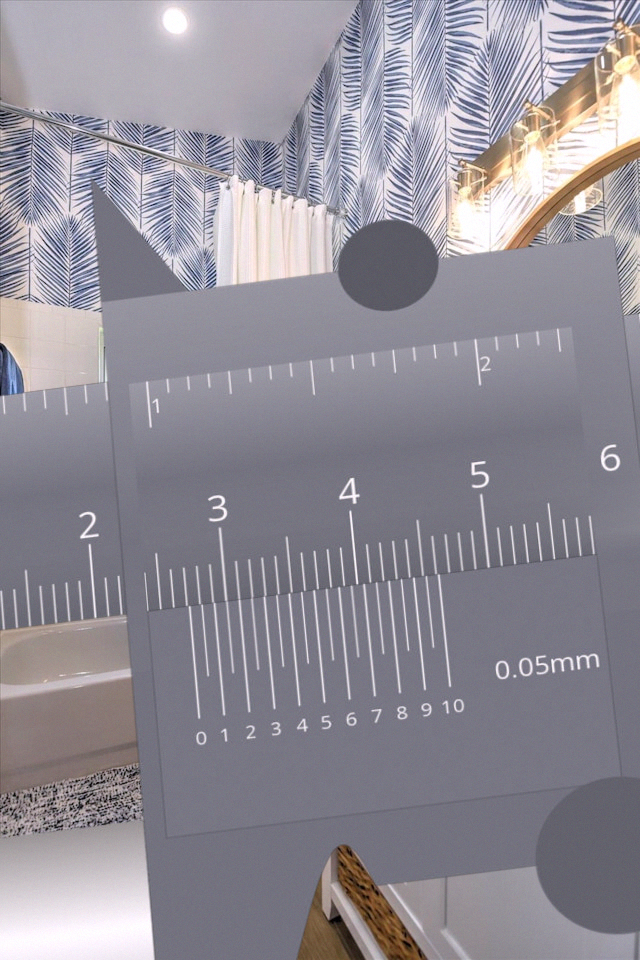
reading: 27.2mm
